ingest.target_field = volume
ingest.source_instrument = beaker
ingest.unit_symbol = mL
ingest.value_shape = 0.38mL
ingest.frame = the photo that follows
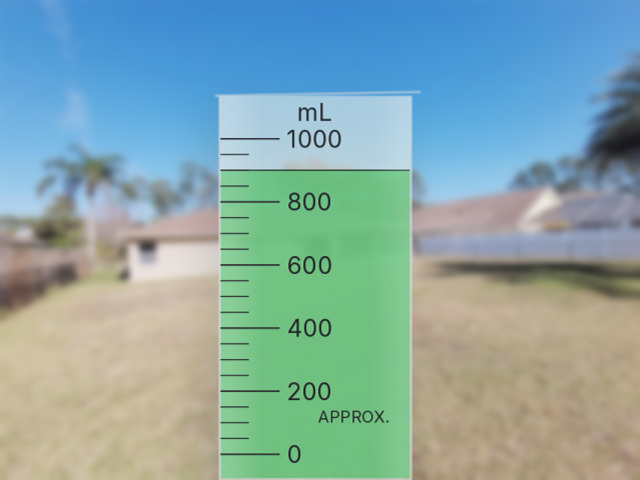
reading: 900mL
